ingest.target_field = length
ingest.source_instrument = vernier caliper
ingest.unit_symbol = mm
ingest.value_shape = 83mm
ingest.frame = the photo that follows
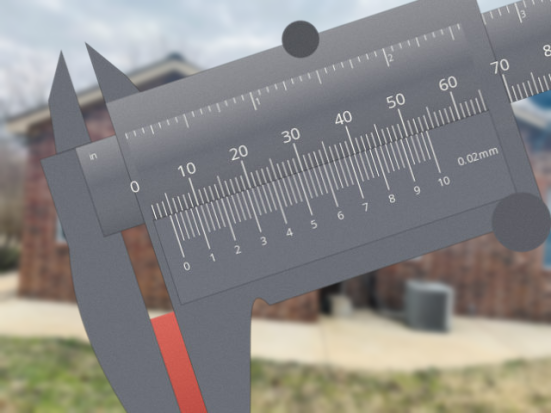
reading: 4.6mm
